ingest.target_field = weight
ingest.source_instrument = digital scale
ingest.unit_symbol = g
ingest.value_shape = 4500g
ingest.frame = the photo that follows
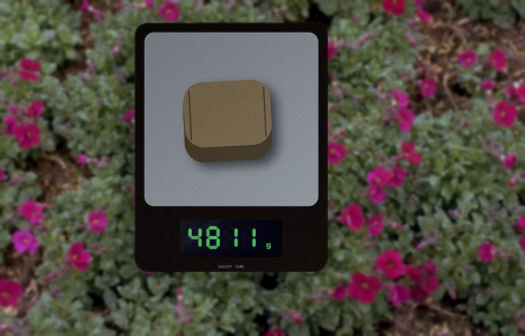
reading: 4811g
